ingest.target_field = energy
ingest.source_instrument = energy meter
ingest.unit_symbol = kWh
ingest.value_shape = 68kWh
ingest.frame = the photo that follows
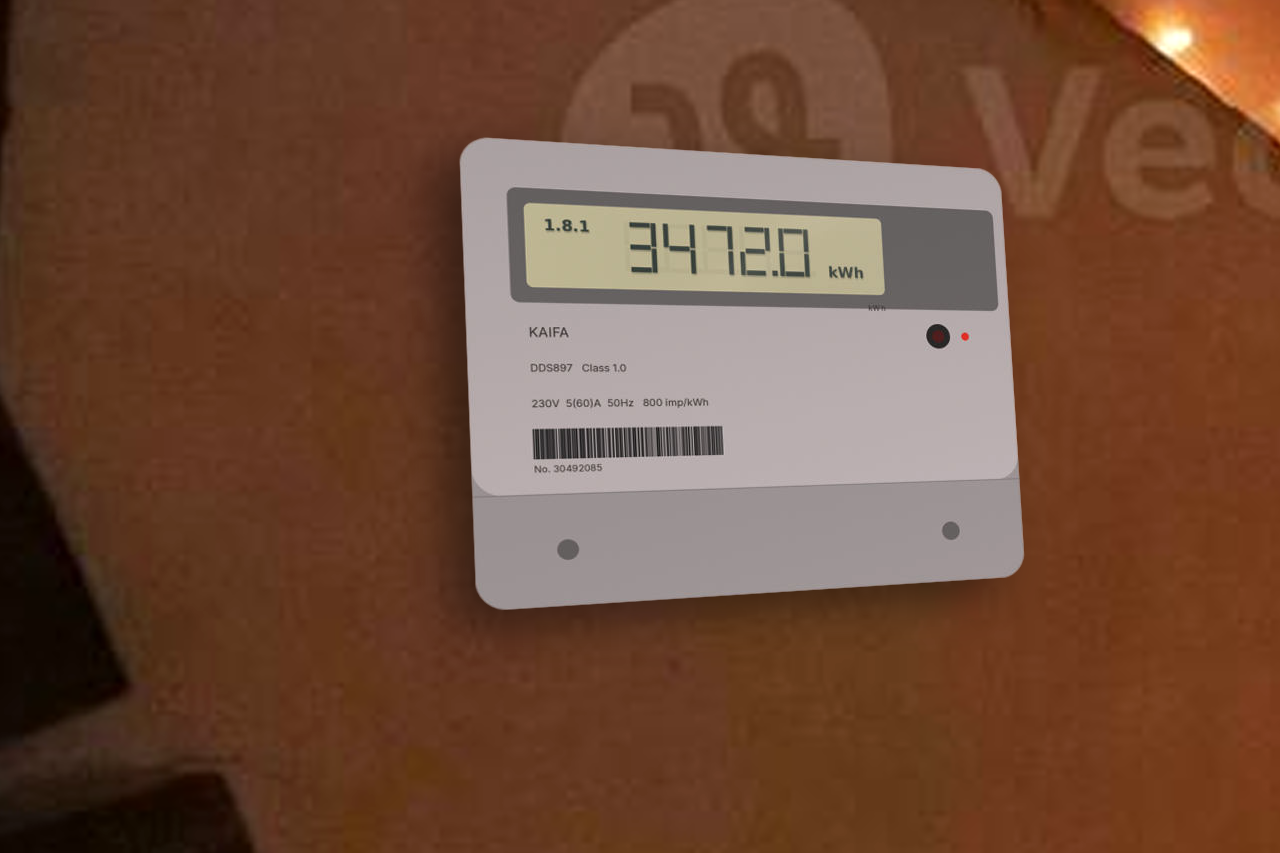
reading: 3472.0kWh
